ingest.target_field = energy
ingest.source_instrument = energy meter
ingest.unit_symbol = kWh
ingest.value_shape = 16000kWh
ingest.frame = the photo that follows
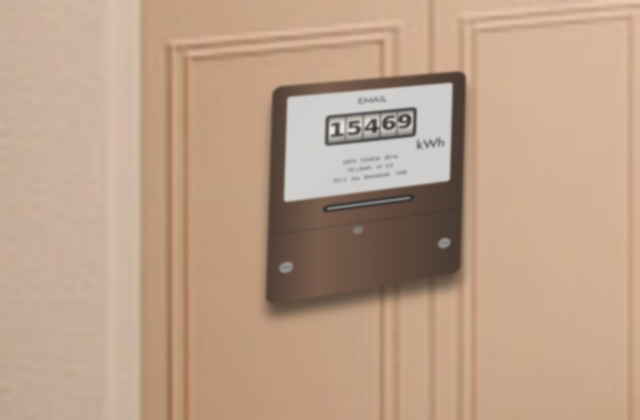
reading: 15469kWh
